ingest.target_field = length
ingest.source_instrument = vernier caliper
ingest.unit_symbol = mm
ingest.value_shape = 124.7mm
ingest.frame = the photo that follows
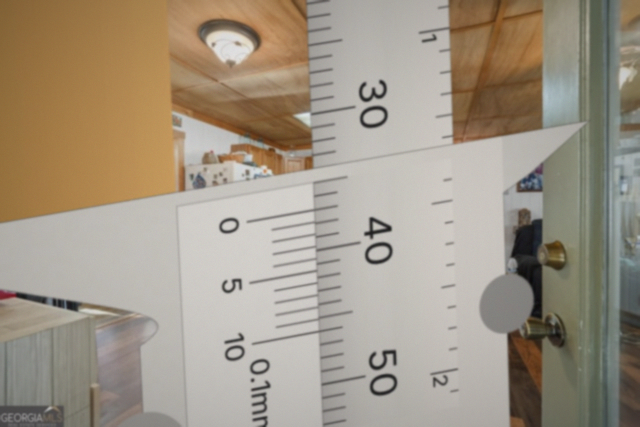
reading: 37.0mm
